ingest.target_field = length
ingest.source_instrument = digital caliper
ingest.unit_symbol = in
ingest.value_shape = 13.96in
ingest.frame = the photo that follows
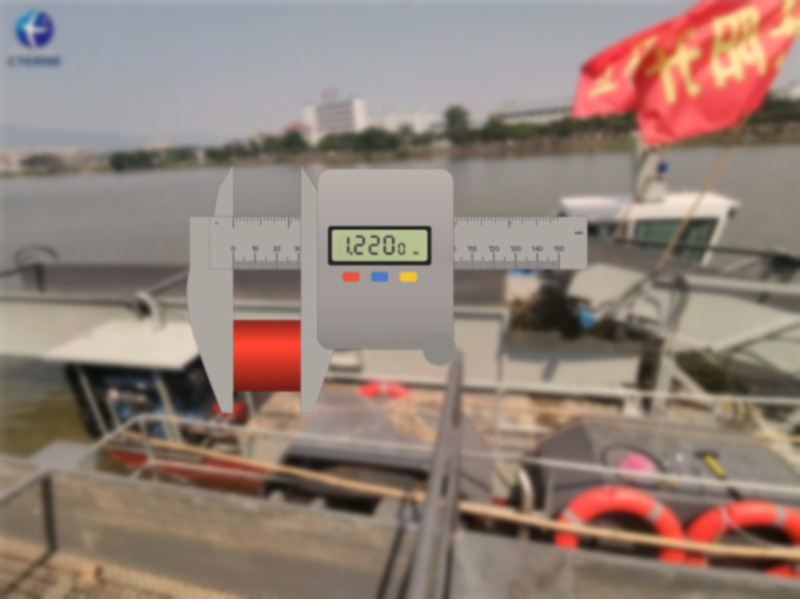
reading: 1.2200in
